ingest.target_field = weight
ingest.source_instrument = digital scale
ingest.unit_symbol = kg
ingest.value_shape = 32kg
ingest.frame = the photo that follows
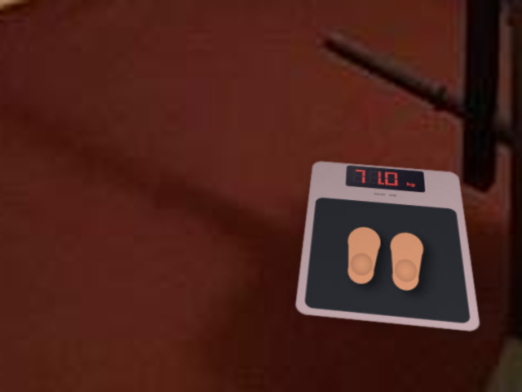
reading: 71.0kg
